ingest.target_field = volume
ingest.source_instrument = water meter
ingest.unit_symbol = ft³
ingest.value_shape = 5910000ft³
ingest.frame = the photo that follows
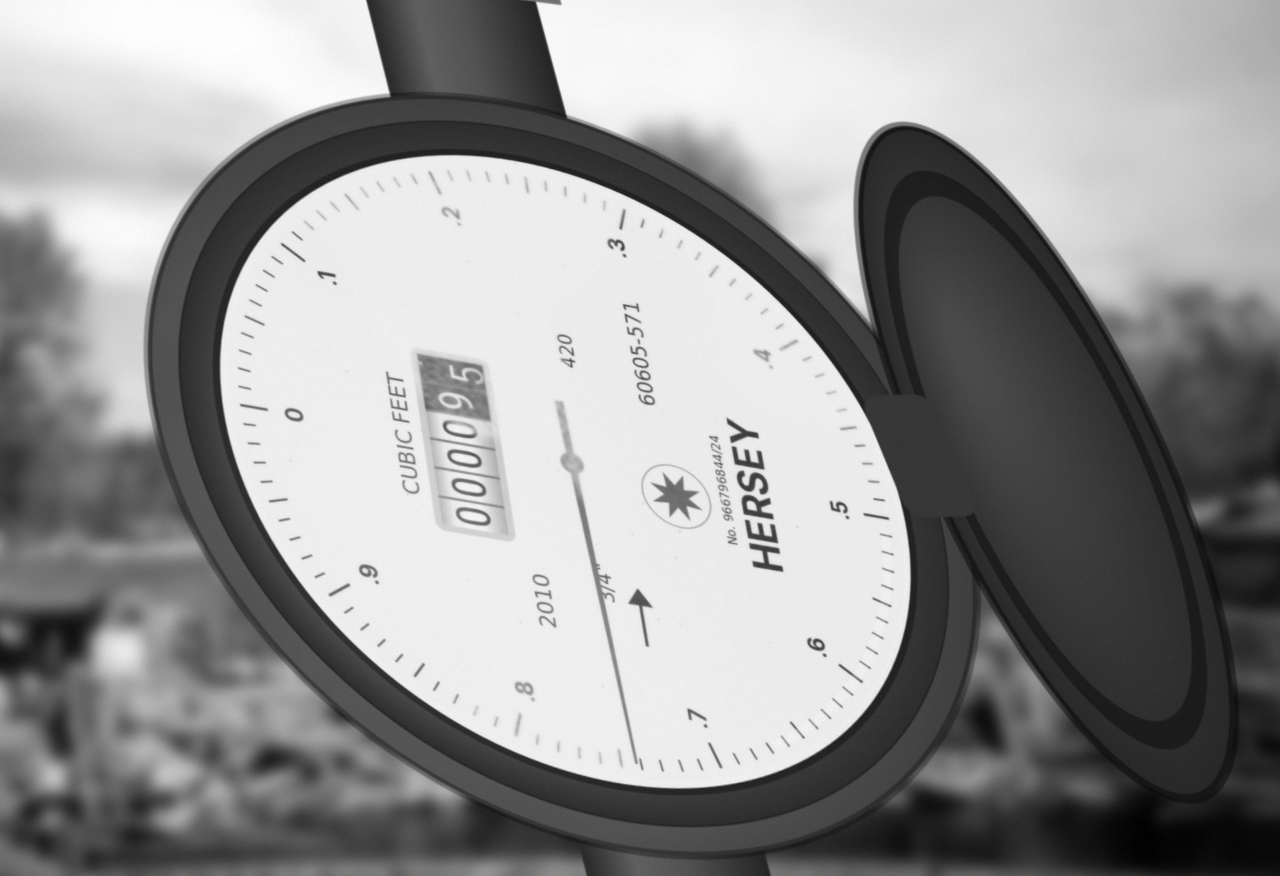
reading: 94.74ft³
